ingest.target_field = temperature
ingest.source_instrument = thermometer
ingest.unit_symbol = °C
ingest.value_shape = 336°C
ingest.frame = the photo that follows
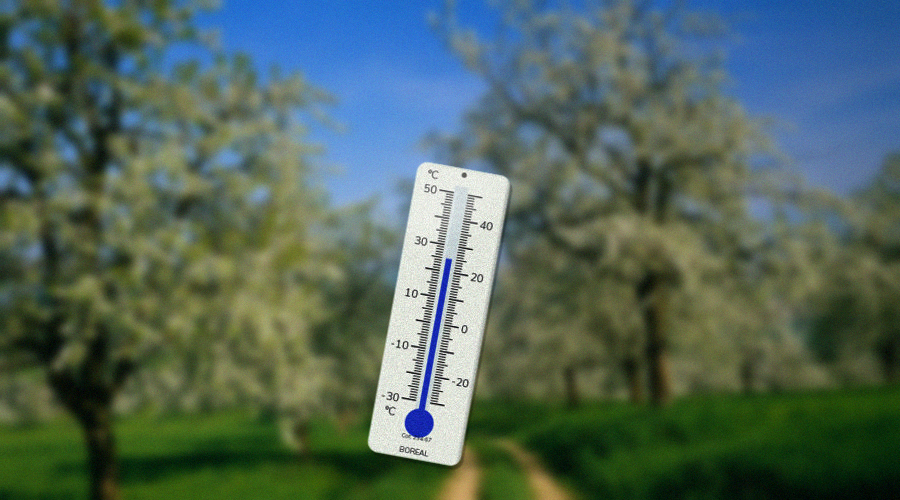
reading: 25°C
